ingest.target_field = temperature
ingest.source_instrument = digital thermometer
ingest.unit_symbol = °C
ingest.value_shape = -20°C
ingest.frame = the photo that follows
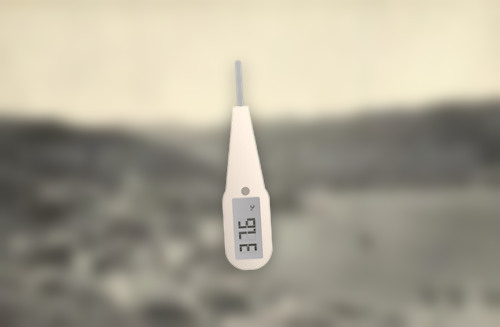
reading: 37.6°C
